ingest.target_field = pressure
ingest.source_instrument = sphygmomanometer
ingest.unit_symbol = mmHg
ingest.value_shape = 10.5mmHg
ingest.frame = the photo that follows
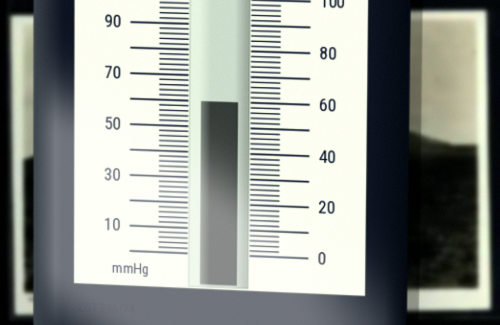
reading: 60mmHg
